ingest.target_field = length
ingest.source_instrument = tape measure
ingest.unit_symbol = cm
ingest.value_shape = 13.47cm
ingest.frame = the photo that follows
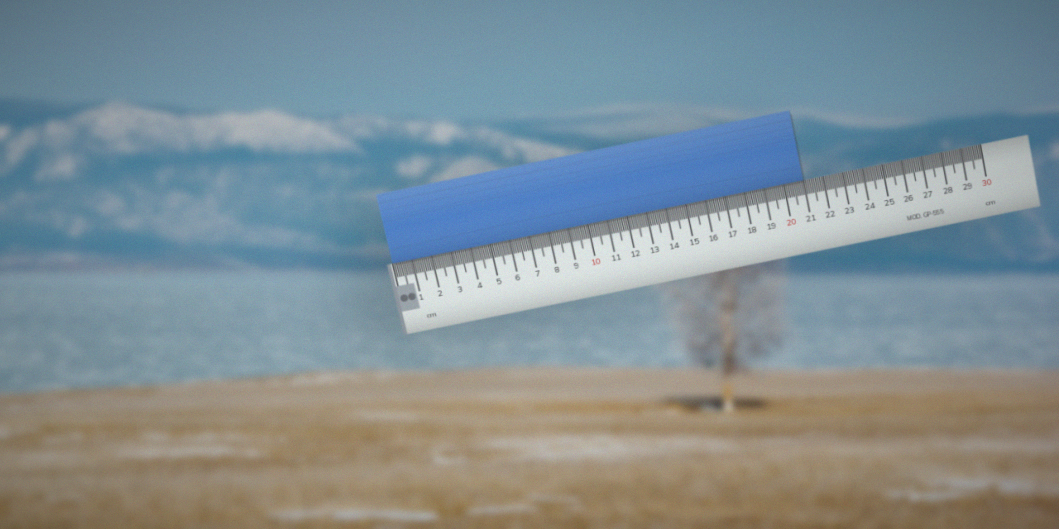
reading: 21cm
